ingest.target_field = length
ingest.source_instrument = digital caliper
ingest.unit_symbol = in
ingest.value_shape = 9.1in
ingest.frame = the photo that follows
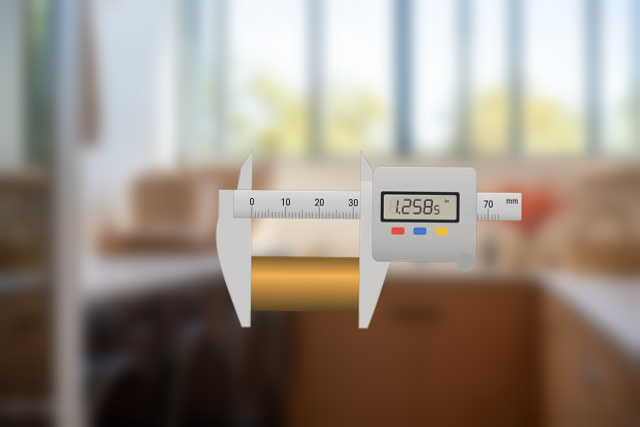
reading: 1.2585in
